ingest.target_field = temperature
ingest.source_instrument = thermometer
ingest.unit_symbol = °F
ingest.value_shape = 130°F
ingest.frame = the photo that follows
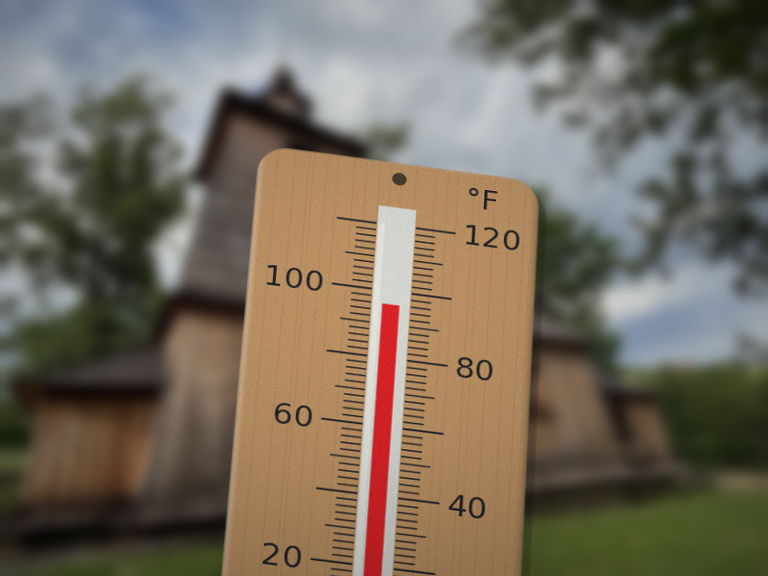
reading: 96°F
